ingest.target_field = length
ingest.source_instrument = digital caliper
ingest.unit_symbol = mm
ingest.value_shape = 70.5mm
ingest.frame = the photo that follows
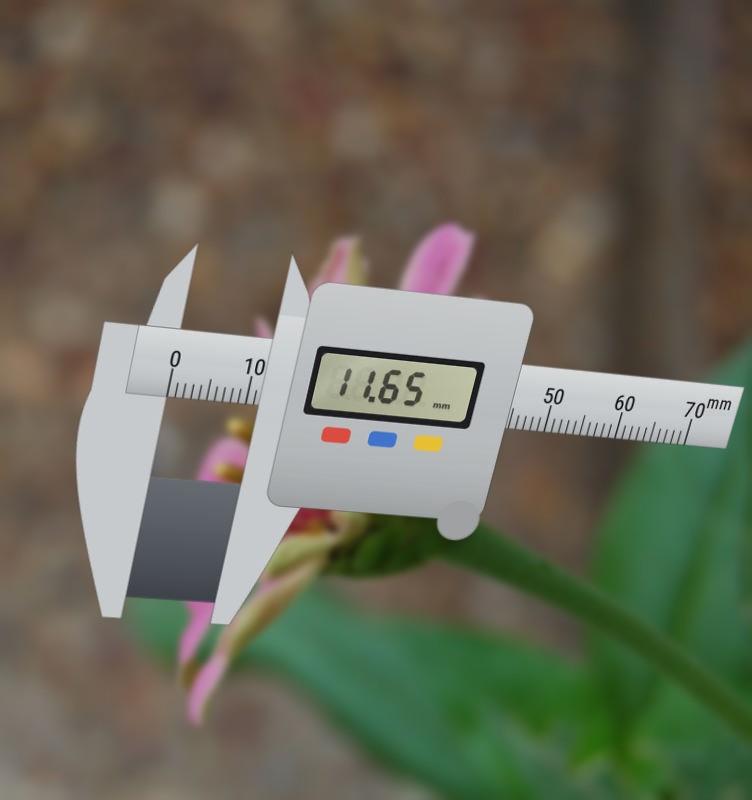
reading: 11.65mm
